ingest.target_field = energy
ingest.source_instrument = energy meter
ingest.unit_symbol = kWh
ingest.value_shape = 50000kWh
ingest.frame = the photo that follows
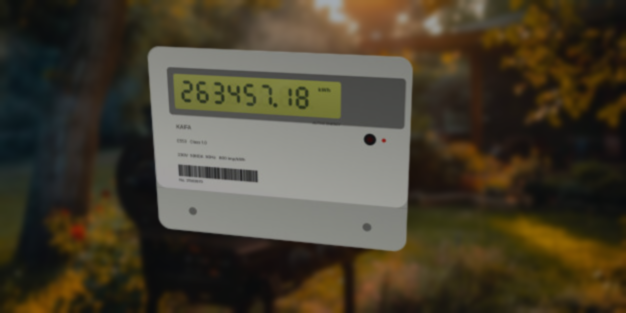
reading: 263457.18kWh
